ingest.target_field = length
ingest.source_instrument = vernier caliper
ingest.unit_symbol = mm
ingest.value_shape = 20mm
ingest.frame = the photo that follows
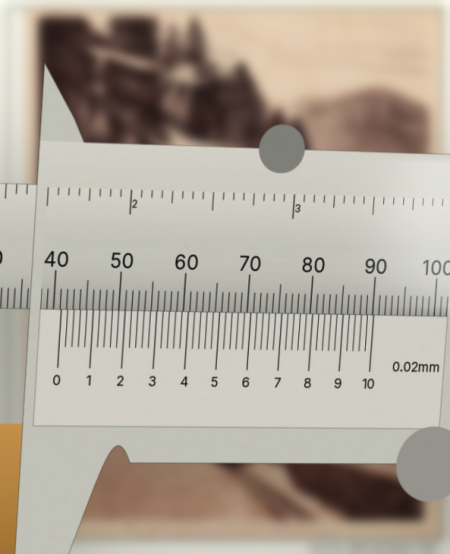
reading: 41.2mm
